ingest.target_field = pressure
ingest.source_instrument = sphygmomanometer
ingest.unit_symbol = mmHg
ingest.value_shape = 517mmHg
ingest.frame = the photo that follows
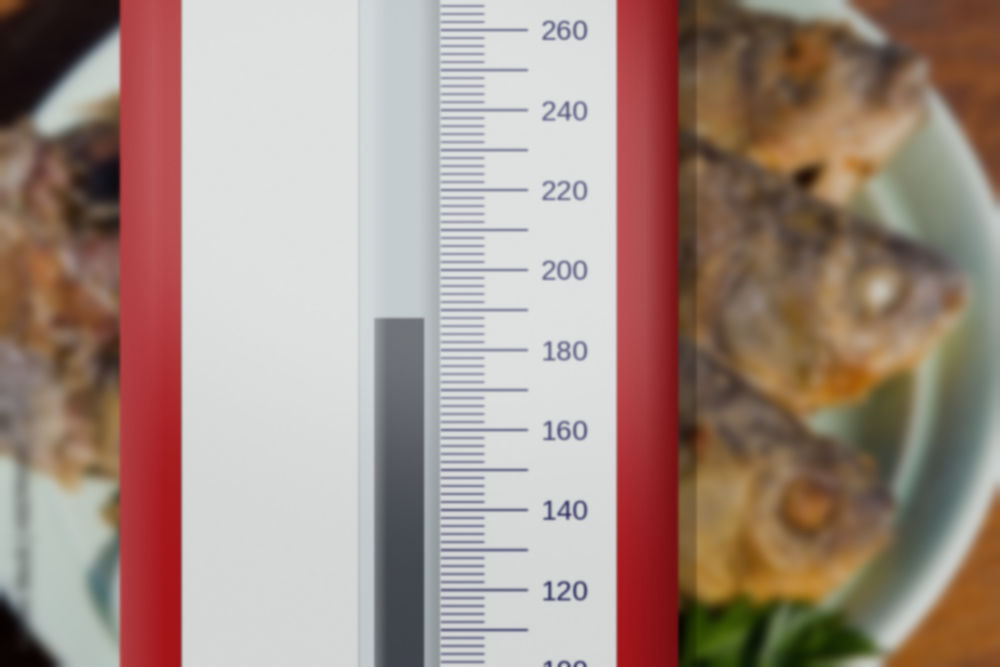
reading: 188mmHg
